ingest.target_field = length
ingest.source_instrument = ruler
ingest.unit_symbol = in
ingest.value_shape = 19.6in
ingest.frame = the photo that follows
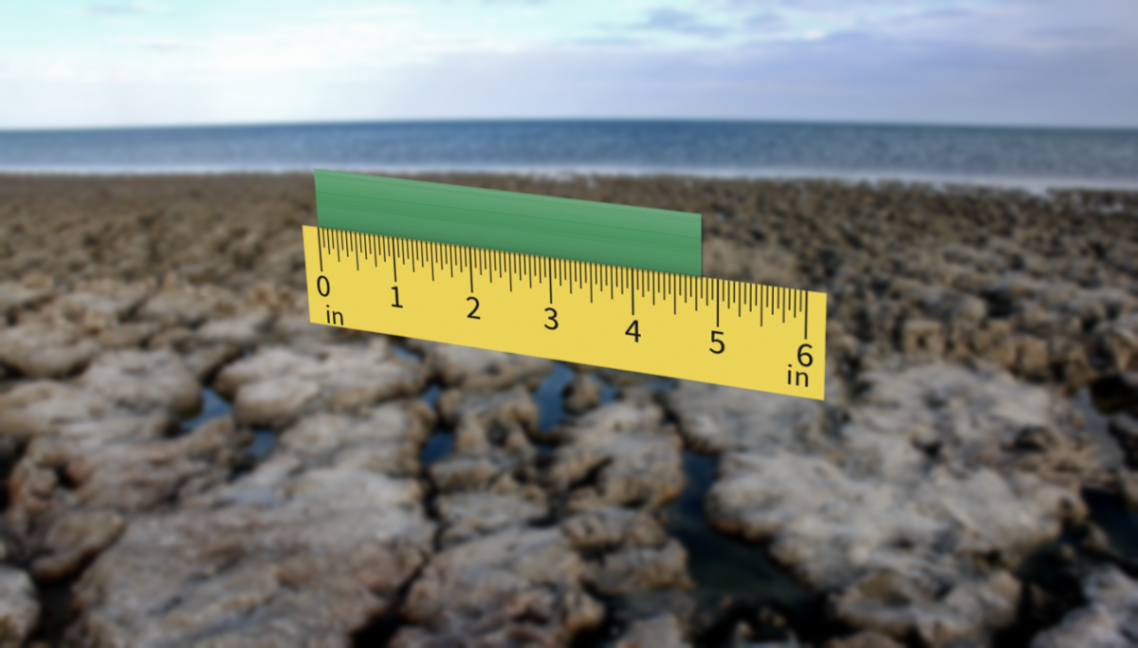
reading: 4.8125in
